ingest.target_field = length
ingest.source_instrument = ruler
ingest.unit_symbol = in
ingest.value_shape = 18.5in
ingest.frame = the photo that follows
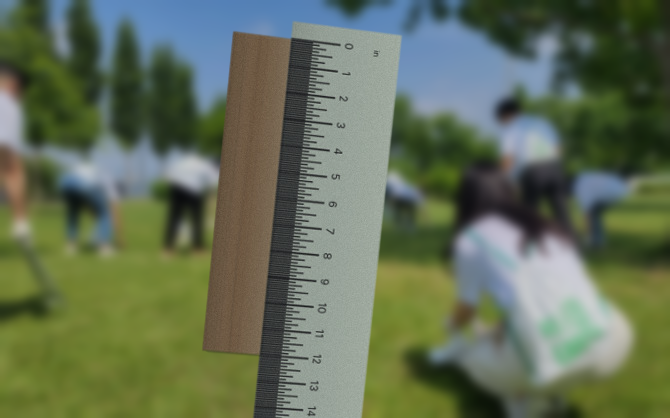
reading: 12in
